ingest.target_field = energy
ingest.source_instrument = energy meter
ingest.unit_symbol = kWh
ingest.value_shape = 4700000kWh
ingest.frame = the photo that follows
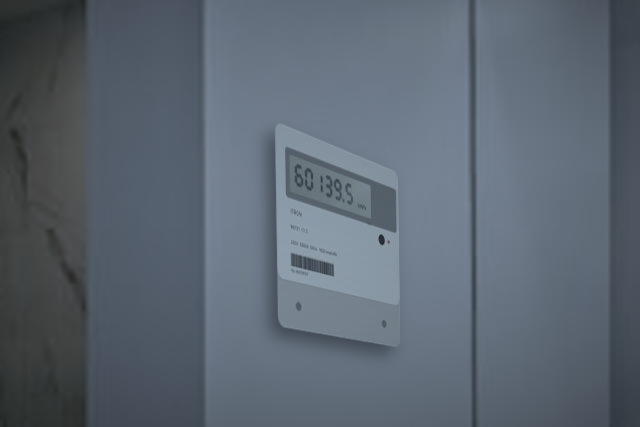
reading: 60139.5kWh
